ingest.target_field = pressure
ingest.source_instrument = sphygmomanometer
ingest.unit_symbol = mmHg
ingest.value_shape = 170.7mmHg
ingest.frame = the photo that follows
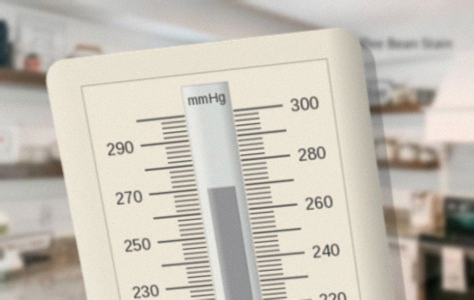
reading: 270mmHg
